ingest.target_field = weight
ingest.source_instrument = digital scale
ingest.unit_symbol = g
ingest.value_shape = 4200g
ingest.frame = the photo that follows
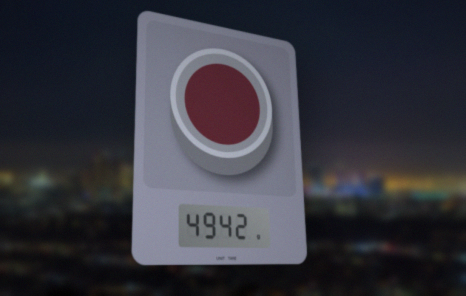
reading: 4942g
